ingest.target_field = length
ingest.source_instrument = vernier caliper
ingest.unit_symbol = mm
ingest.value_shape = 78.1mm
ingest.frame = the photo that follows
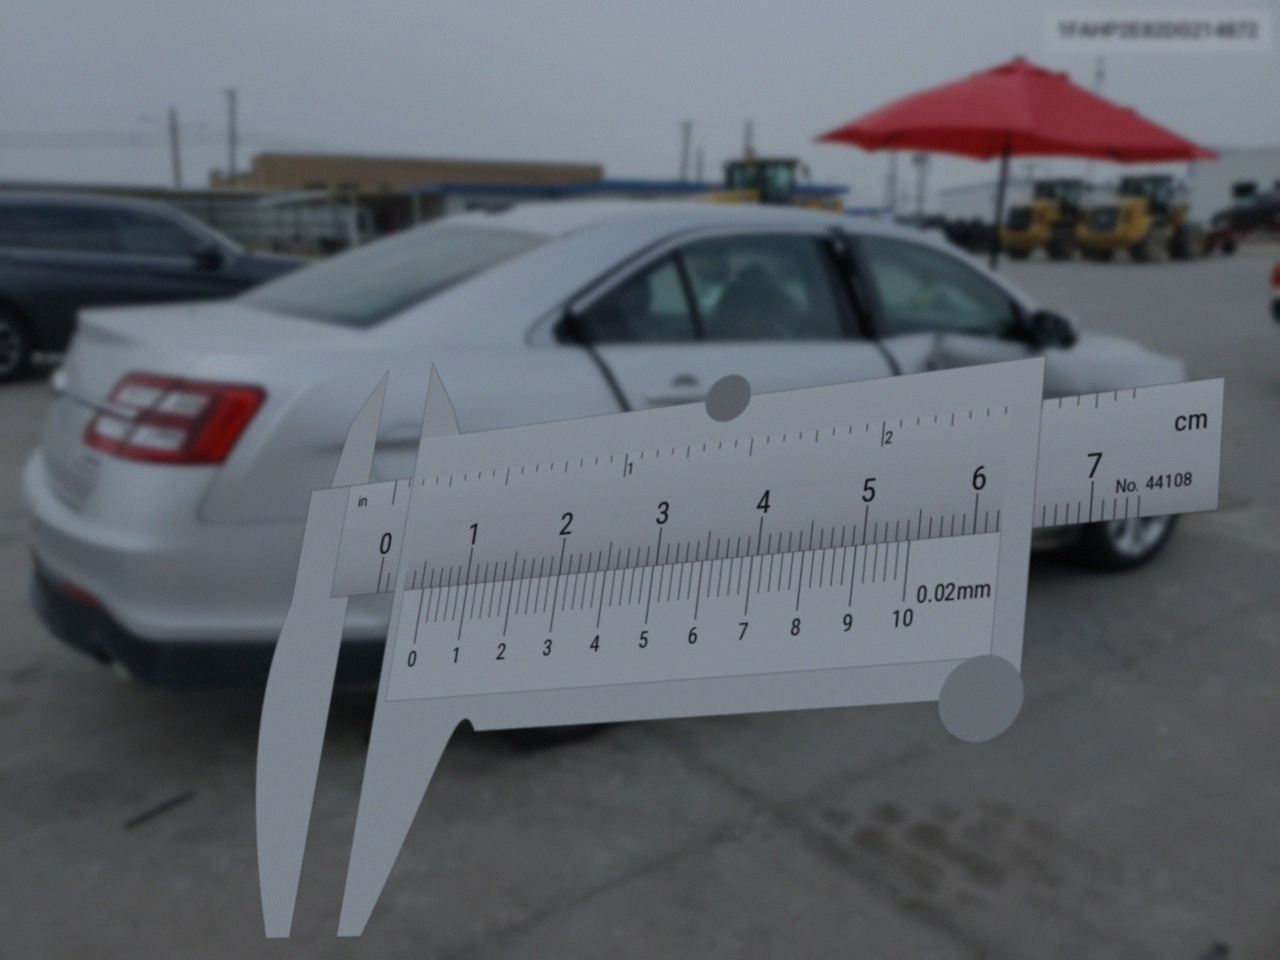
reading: 5.2mm
